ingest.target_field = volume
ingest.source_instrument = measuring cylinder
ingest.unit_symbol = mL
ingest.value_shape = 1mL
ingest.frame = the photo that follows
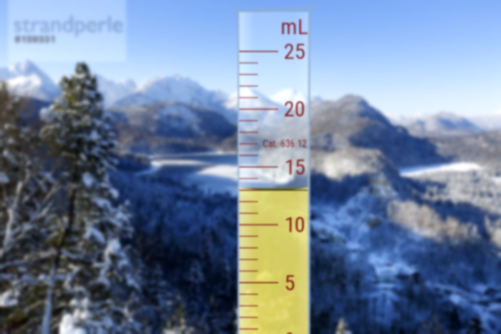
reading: 13mL
